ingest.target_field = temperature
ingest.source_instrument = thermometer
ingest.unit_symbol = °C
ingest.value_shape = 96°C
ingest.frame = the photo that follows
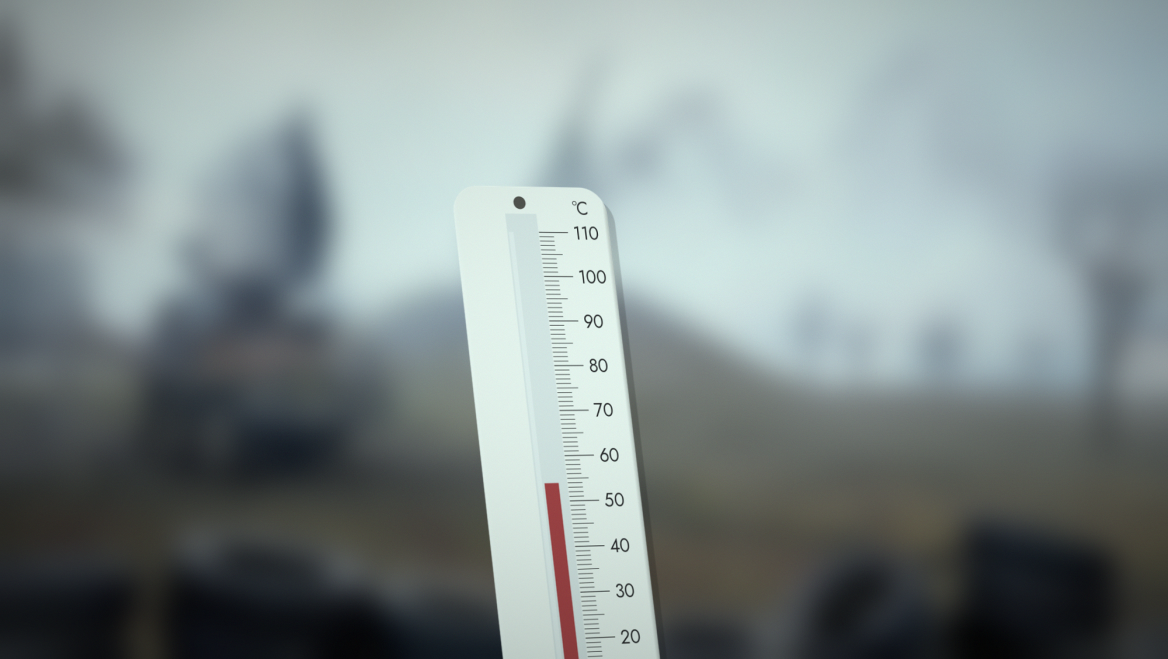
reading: 54°C
